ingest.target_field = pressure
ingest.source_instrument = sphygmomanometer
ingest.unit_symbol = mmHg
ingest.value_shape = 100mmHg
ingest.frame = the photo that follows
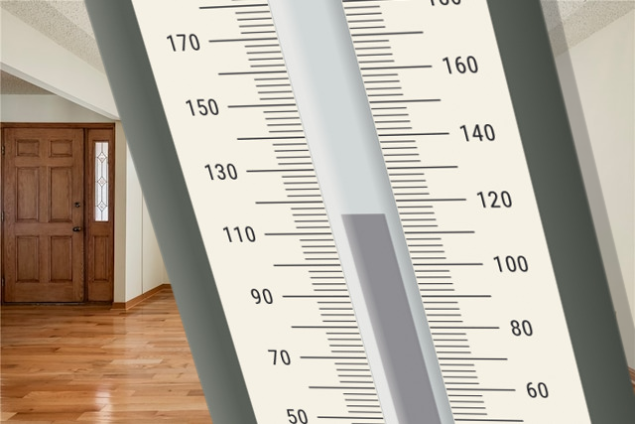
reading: 116mmHg
